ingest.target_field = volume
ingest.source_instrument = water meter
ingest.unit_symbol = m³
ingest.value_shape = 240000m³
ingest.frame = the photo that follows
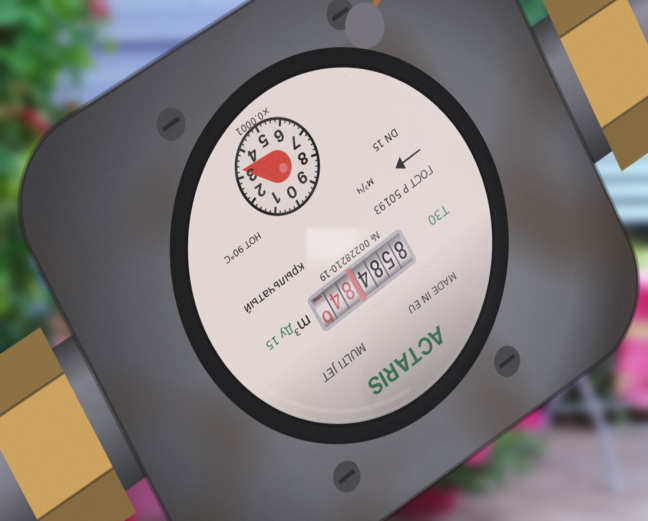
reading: 8584.8463m³
